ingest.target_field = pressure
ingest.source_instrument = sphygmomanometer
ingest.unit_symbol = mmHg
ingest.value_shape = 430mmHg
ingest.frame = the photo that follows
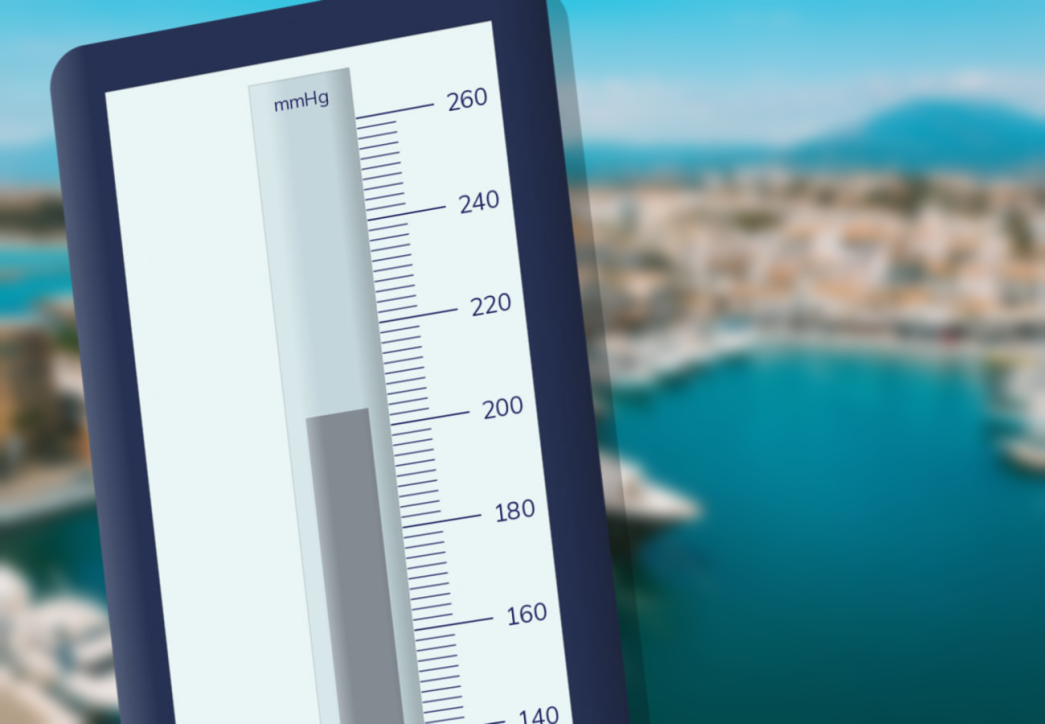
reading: 204mmHg
